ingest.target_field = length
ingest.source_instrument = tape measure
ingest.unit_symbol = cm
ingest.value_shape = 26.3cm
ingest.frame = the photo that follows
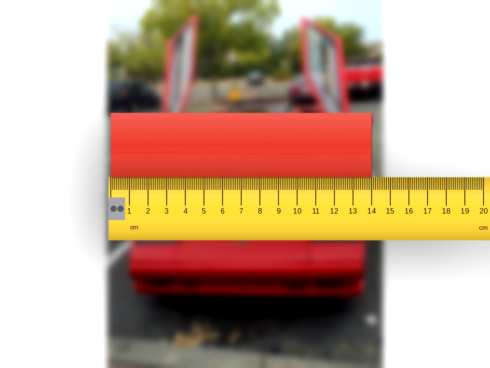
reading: 14cm
